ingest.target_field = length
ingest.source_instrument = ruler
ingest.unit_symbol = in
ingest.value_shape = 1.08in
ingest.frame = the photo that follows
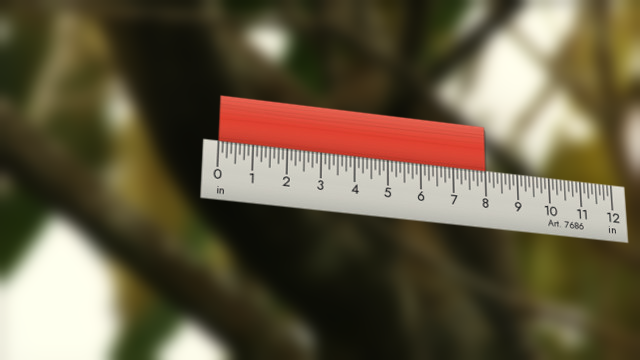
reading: 8in
